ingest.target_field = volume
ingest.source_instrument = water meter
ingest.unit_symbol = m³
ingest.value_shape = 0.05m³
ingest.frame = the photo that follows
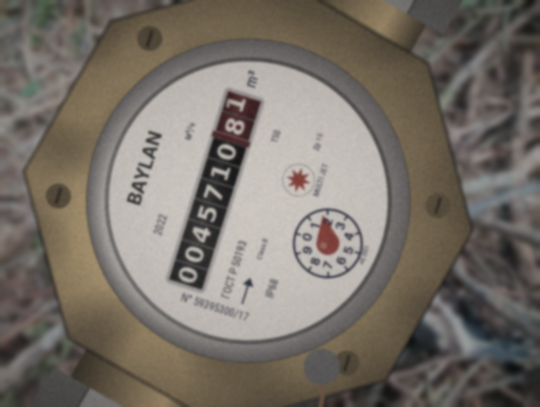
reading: 45710.811m³
